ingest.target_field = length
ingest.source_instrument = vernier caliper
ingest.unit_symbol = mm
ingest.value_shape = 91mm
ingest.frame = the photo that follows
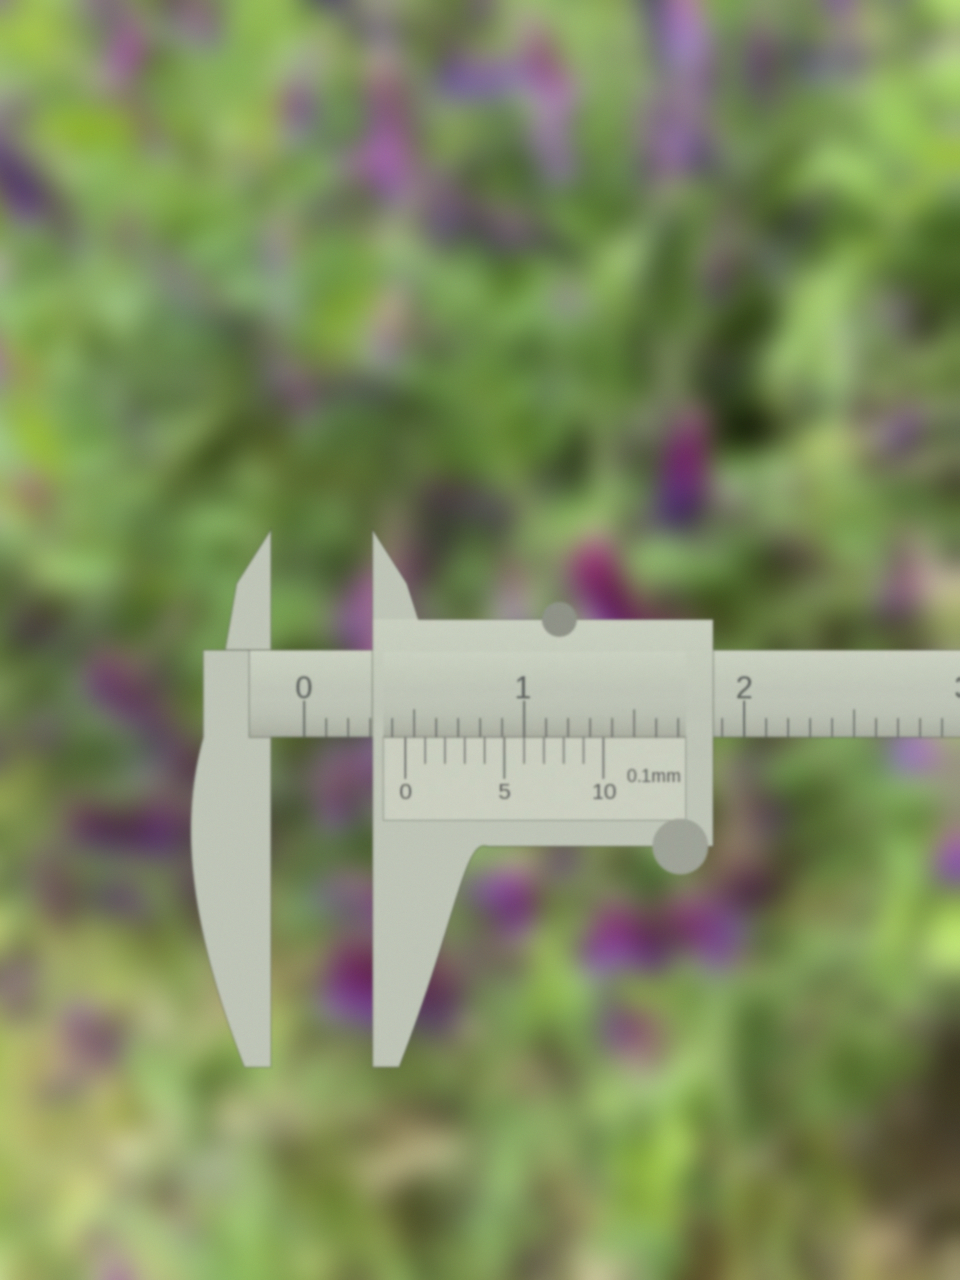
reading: 4.6mm
